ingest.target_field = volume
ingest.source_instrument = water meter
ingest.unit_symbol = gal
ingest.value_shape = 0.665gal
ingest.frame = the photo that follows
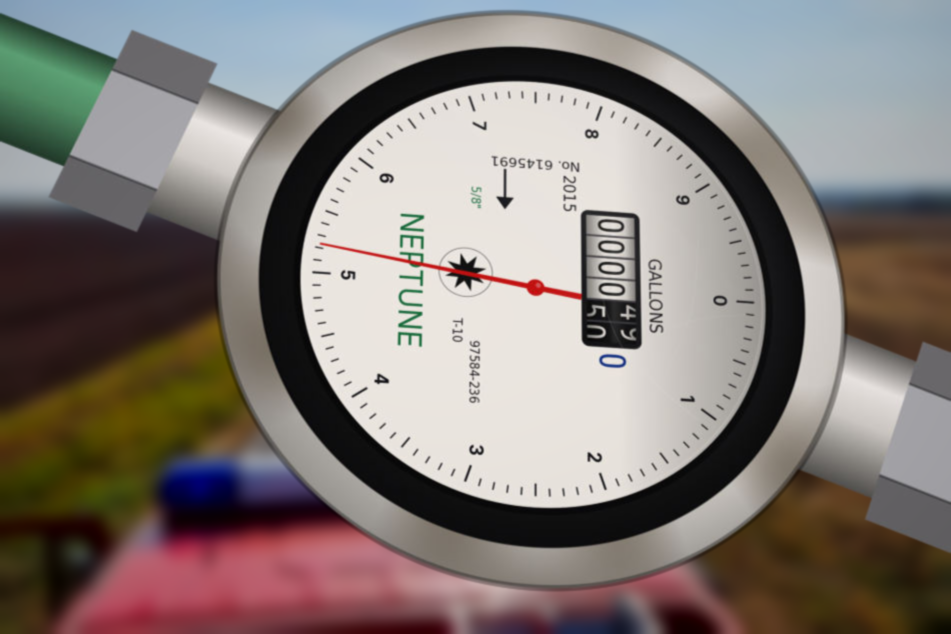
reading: 495.2gal
